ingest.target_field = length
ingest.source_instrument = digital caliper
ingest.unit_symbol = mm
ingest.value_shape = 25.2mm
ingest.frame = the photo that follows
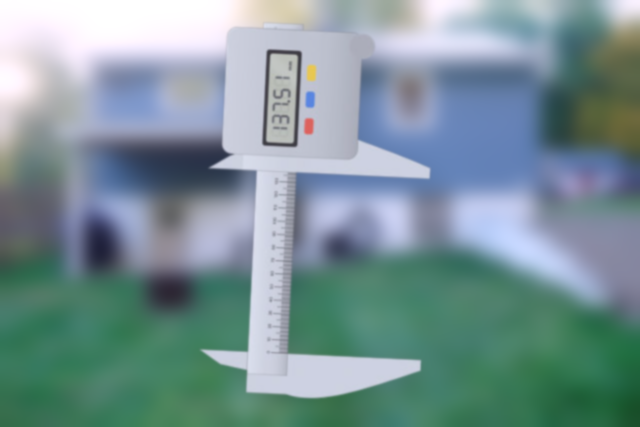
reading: 137.51mm
